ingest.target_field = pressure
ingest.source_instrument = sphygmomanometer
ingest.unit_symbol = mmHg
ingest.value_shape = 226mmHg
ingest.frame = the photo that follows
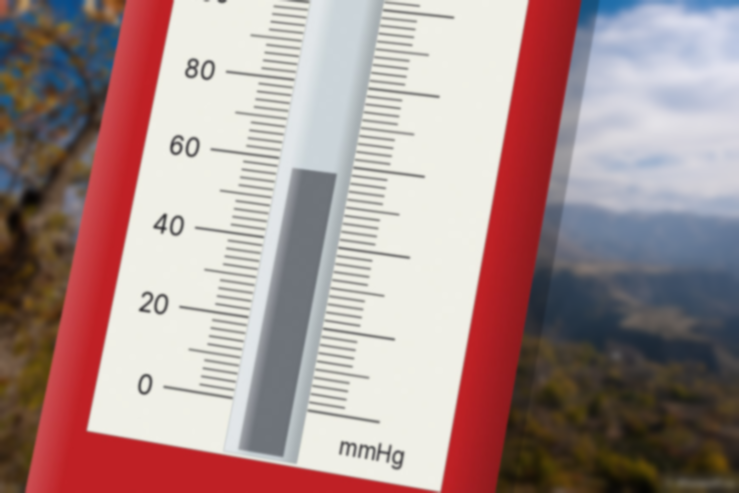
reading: 58mmHg
